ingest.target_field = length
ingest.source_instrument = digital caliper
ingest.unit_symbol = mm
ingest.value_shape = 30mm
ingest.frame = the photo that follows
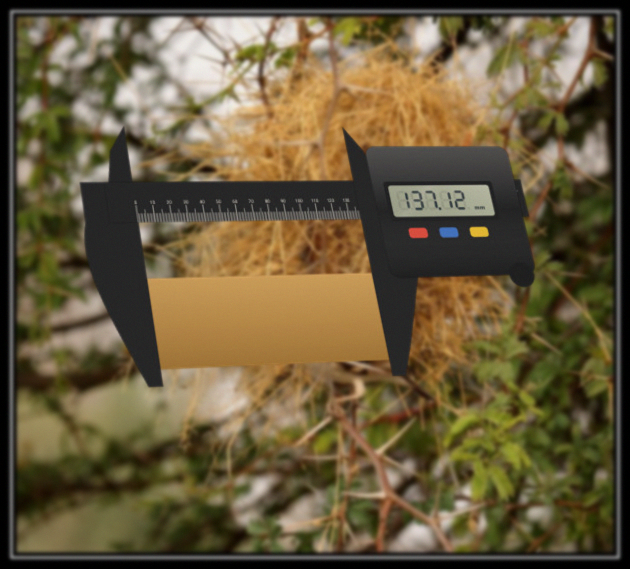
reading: 137.12mm
